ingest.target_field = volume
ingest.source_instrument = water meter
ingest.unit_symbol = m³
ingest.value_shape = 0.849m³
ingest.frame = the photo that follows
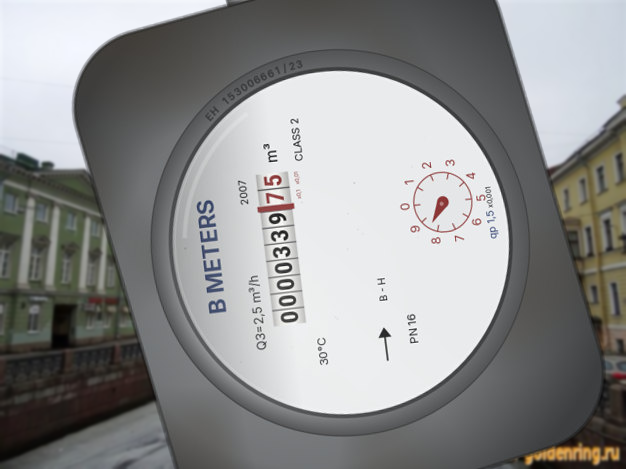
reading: 339.758m³
